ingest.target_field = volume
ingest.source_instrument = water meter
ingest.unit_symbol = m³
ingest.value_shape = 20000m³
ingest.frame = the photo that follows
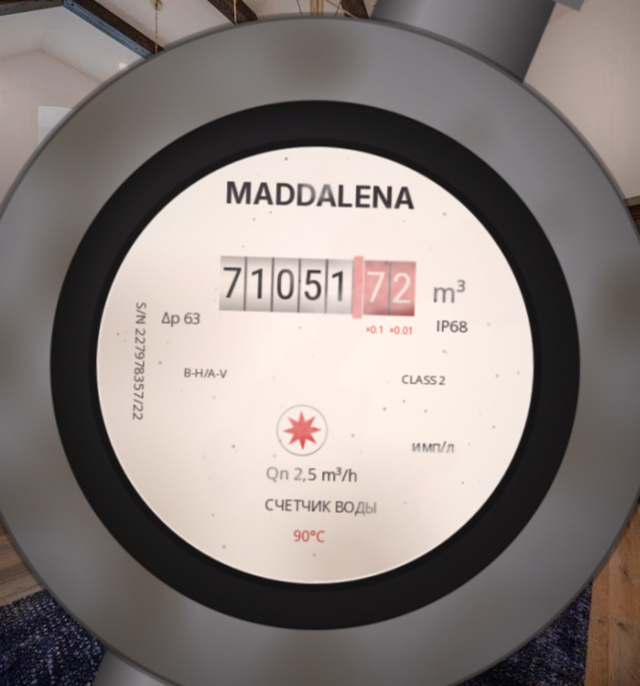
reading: 71051.72m³
